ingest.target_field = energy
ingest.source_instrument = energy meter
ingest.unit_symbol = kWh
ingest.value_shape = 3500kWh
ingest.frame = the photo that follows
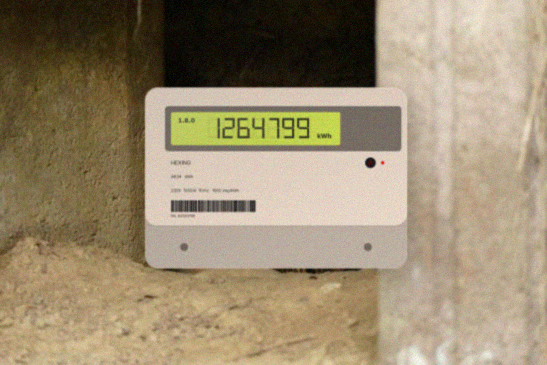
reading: 1264799kWh
